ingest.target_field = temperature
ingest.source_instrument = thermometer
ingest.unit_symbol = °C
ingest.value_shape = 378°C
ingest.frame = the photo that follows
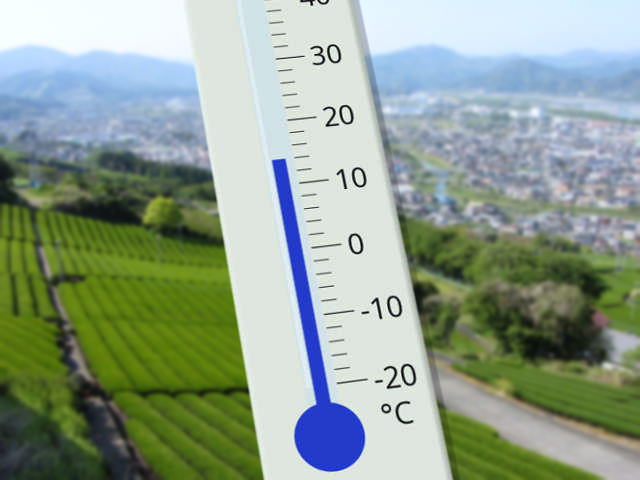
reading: 14°C
